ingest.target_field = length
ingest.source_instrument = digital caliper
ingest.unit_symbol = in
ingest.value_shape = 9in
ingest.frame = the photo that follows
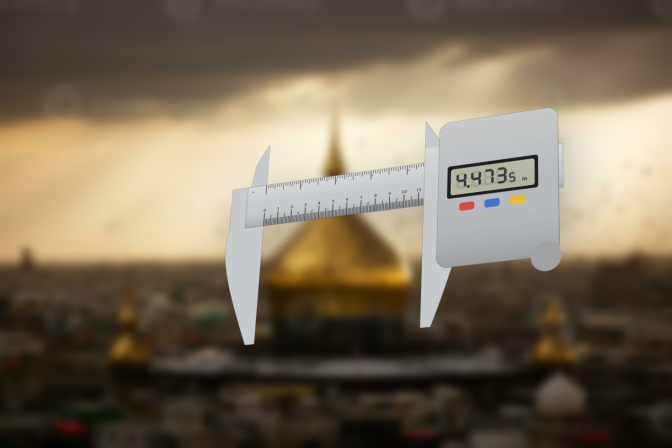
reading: 4.4735in
